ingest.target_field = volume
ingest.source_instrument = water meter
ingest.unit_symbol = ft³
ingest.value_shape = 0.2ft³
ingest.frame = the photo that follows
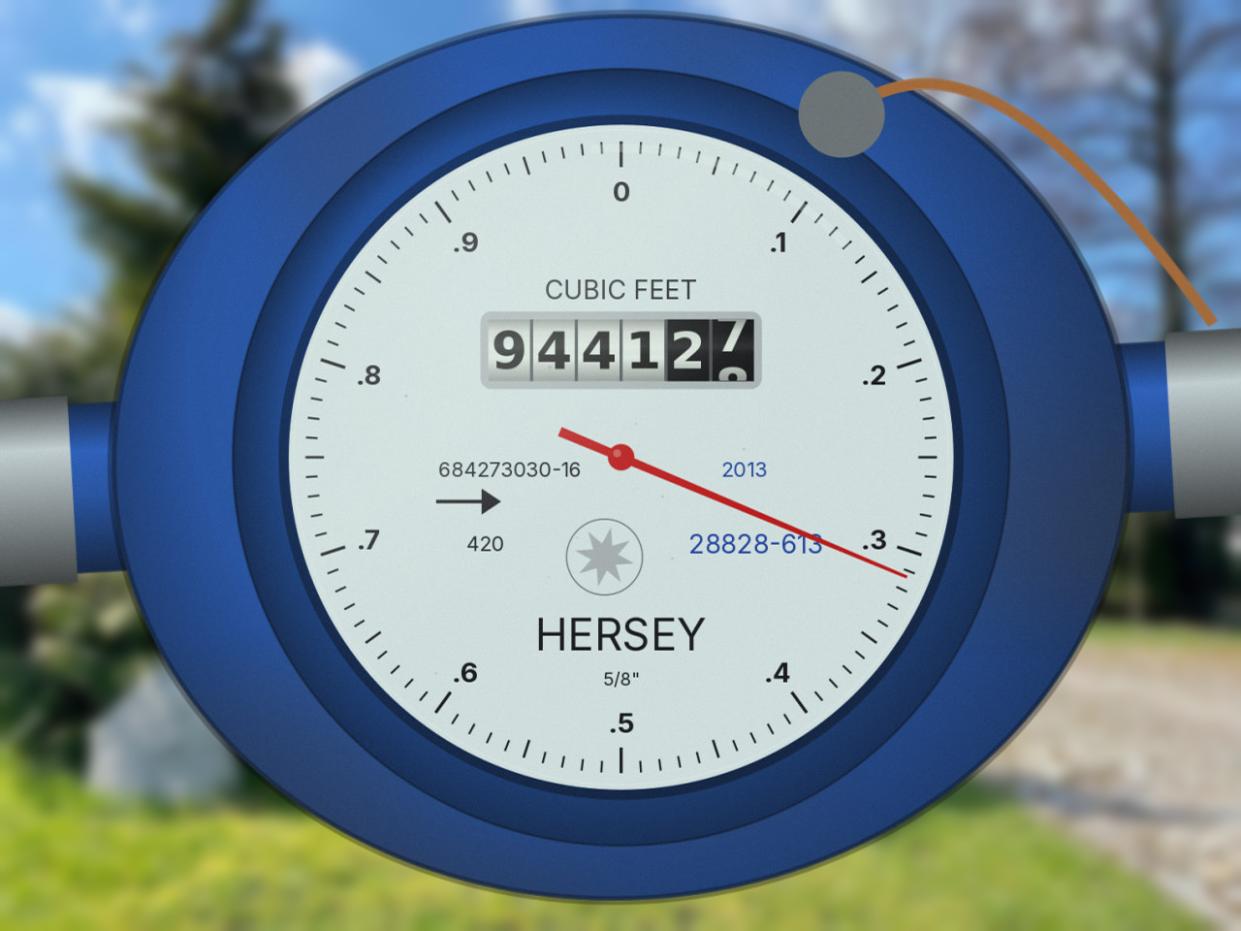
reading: 944127.31ft³
